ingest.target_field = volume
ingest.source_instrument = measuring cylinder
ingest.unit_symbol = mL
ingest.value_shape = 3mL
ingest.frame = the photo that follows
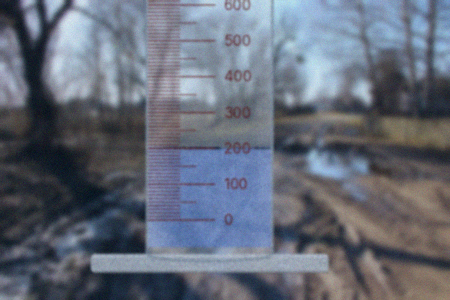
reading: 200mL
